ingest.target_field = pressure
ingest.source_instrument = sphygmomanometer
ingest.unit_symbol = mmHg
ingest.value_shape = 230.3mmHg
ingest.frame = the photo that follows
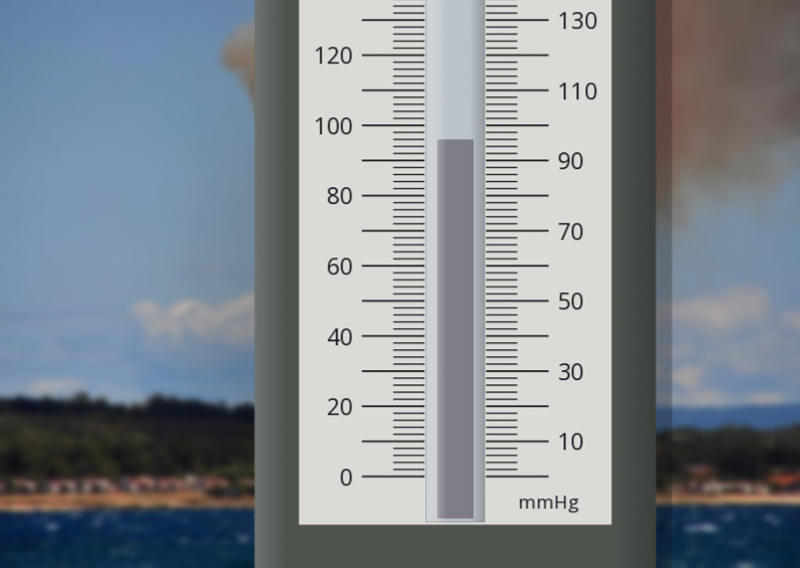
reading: 96mmHg
